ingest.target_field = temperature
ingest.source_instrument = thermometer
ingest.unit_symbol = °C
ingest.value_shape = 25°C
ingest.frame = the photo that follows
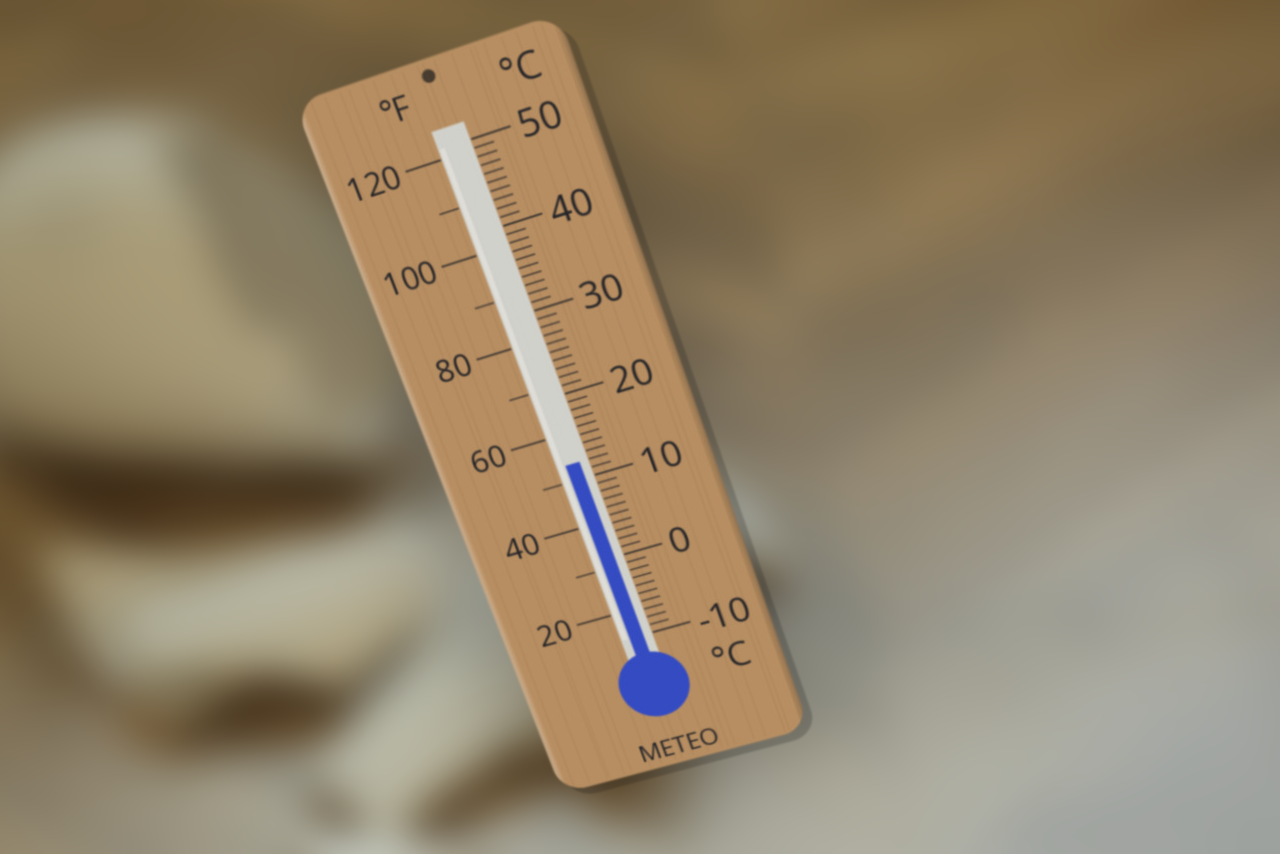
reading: 12°C
